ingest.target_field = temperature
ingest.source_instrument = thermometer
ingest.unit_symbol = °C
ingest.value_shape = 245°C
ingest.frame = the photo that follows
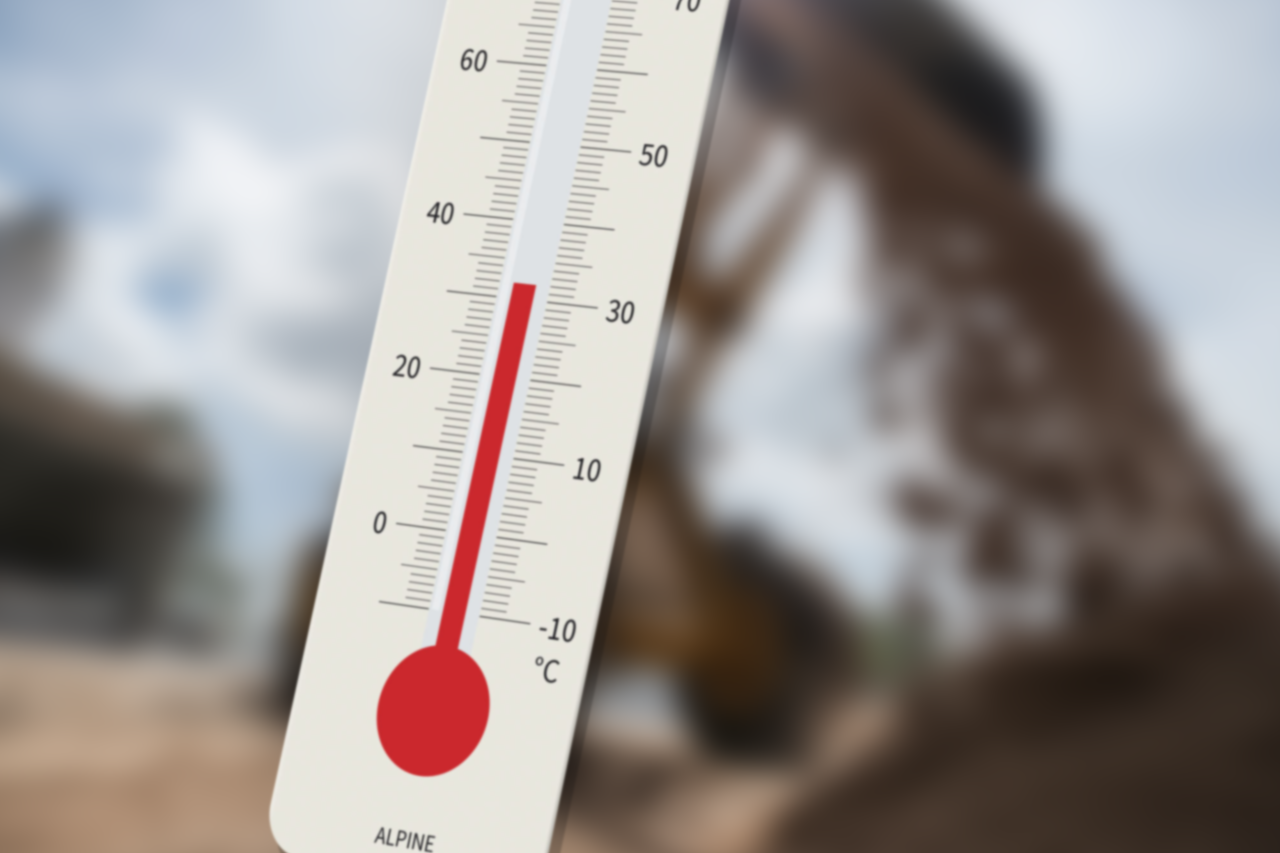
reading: 32°C
